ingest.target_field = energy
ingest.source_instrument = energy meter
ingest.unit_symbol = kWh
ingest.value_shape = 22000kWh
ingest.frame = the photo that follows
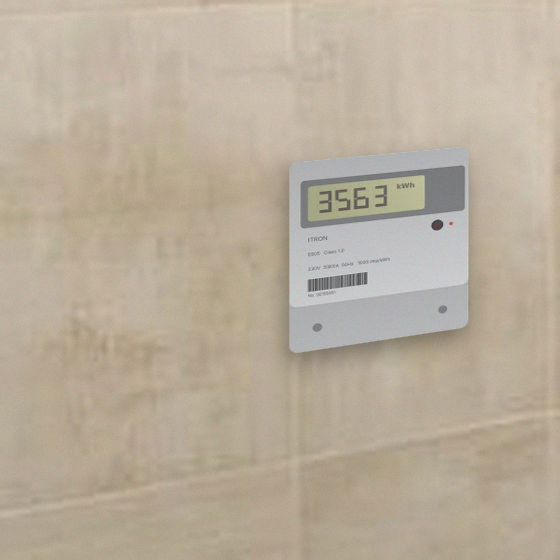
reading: 3563kWh
